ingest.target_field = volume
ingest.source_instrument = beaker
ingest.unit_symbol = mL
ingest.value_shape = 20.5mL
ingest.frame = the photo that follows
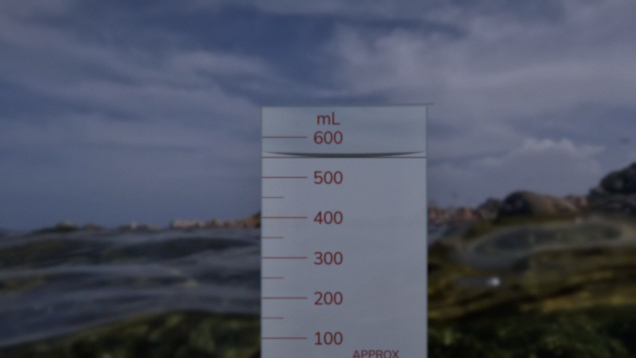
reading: 550mL
